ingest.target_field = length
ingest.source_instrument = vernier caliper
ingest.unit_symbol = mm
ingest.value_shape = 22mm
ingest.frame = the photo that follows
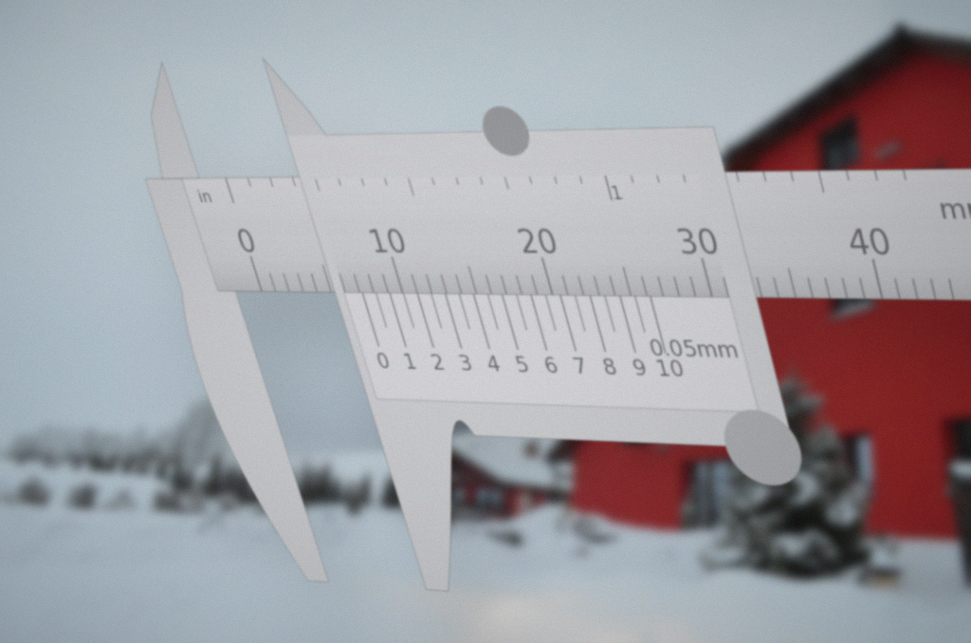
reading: 7.2mm
